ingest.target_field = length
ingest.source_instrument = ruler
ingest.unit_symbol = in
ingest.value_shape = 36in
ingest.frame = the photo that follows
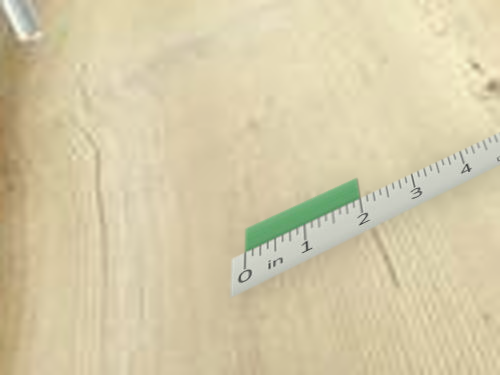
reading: 2in
